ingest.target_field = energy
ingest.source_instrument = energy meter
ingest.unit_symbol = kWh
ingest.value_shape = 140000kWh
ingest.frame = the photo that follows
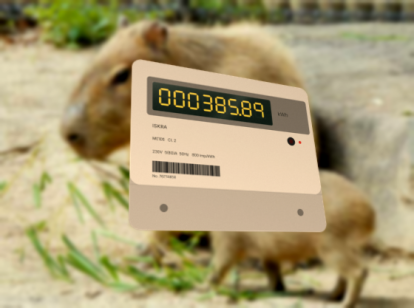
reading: 385.89kWh
